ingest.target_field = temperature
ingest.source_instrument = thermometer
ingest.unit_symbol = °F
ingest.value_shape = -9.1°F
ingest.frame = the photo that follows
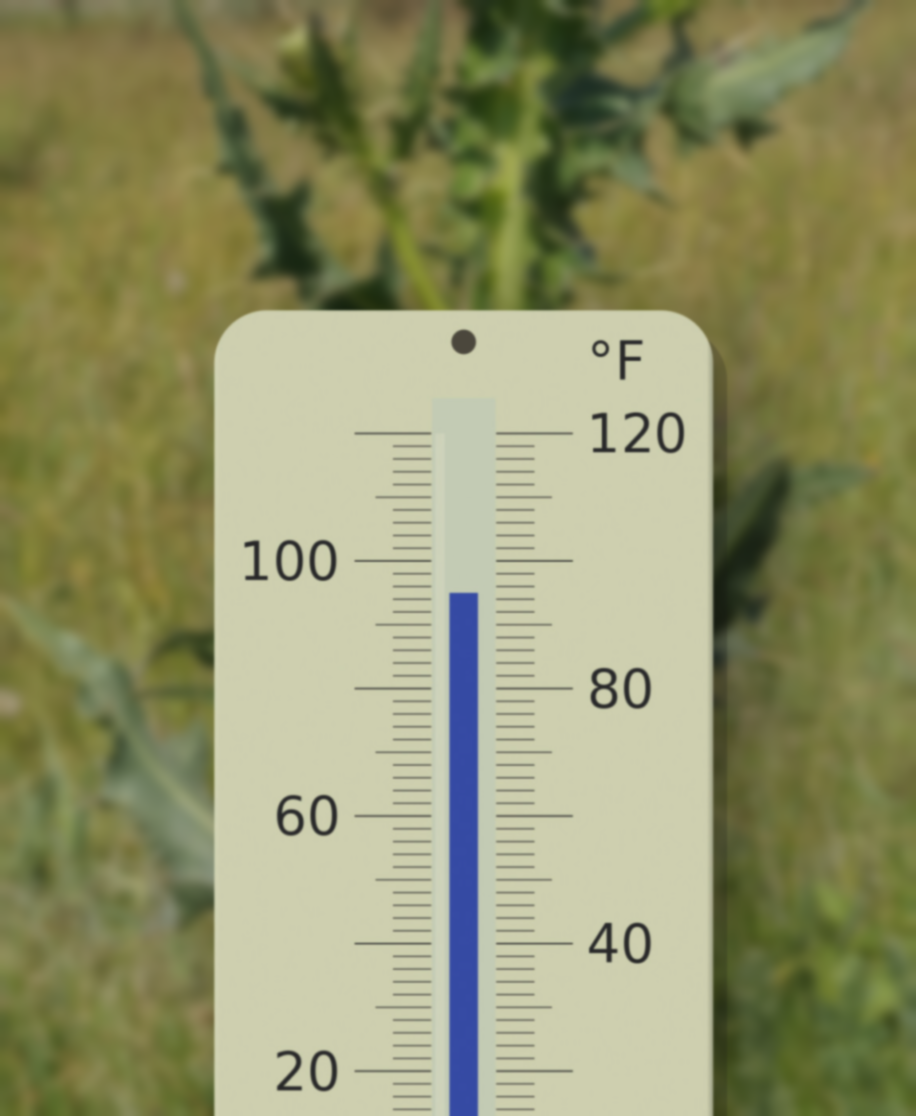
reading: 95°F
